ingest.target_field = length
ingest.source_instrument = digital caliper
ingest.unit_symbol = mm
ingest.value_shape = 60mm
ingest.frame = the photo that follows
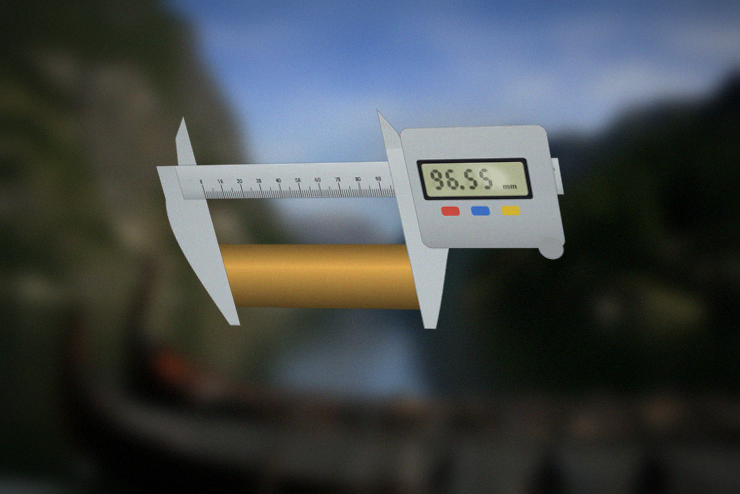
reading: 96.55mm
